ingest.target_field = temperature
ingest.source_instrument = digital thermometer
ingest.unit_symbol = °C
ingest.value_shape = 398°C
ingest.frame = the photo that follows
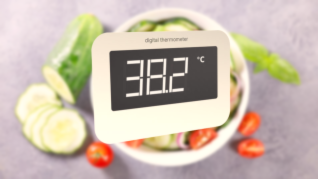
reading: 38.2°C
